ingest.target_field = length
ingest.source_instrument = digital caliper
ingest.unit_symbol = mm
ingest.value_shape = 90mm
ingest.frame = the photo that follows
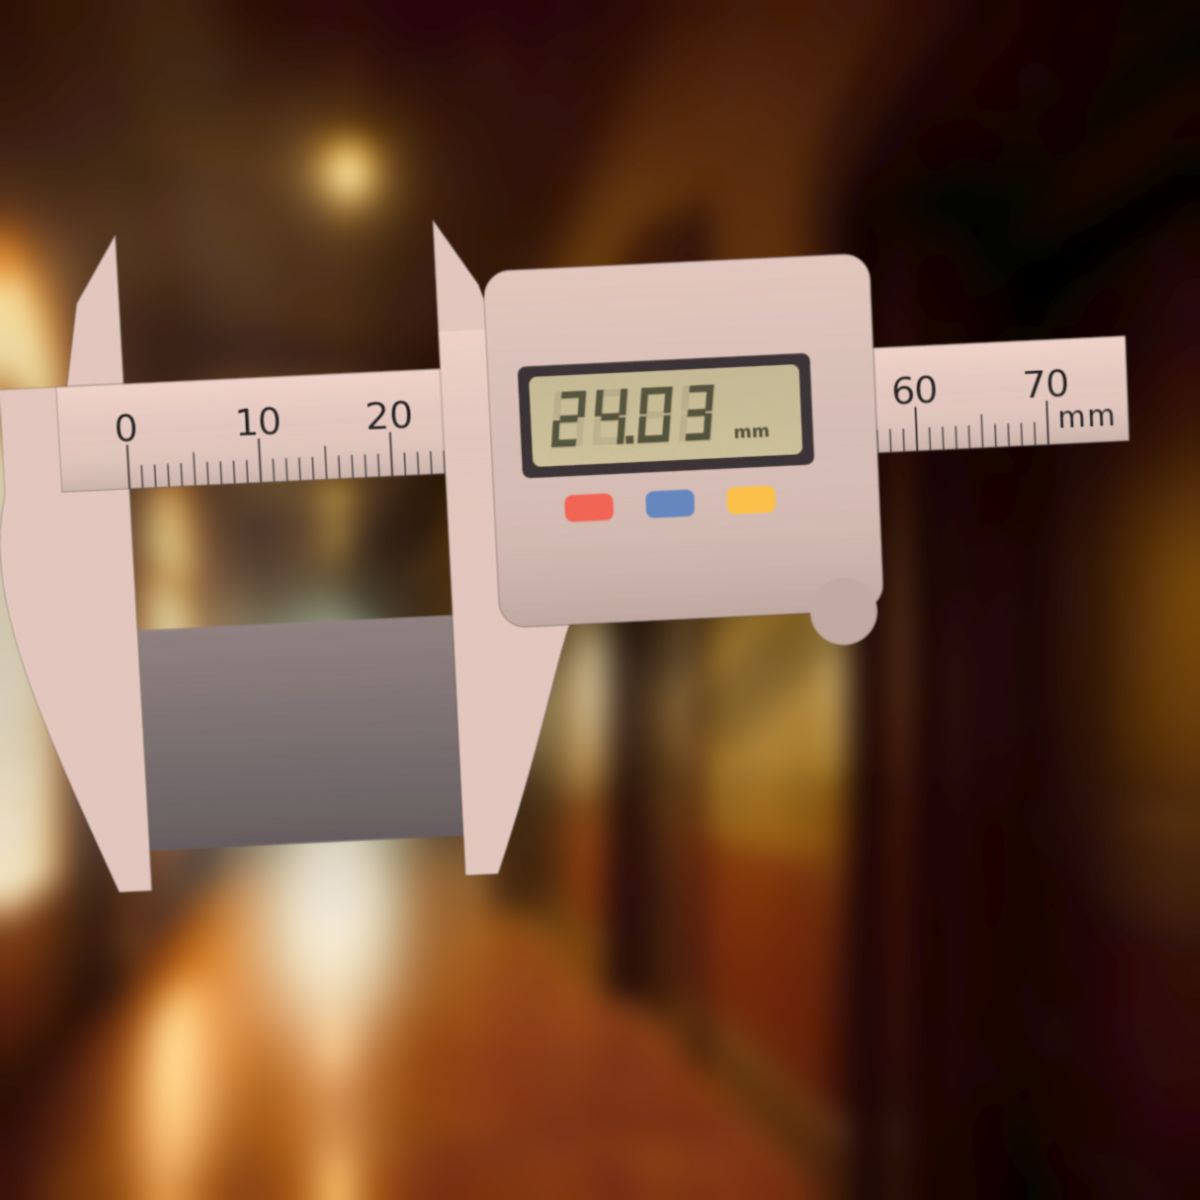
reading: 24.03mm
